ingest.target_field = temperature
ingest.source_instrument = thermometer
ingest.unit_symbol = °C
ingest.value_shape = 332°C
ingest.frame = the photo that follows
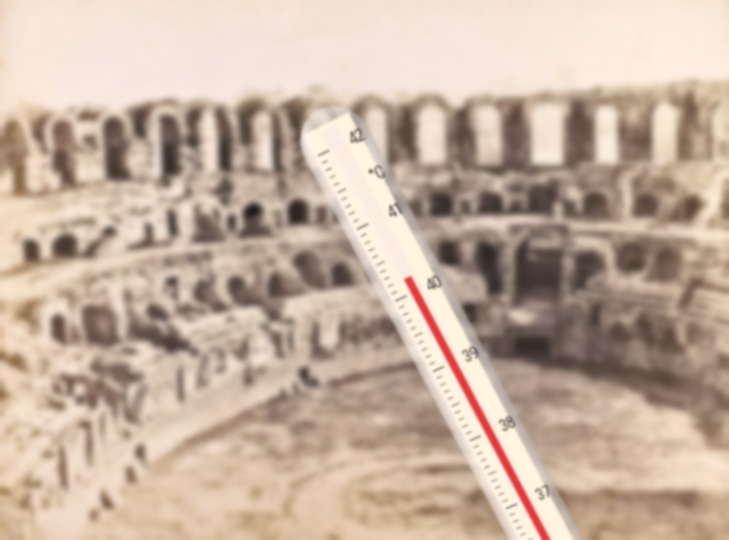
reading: 40.2°C
